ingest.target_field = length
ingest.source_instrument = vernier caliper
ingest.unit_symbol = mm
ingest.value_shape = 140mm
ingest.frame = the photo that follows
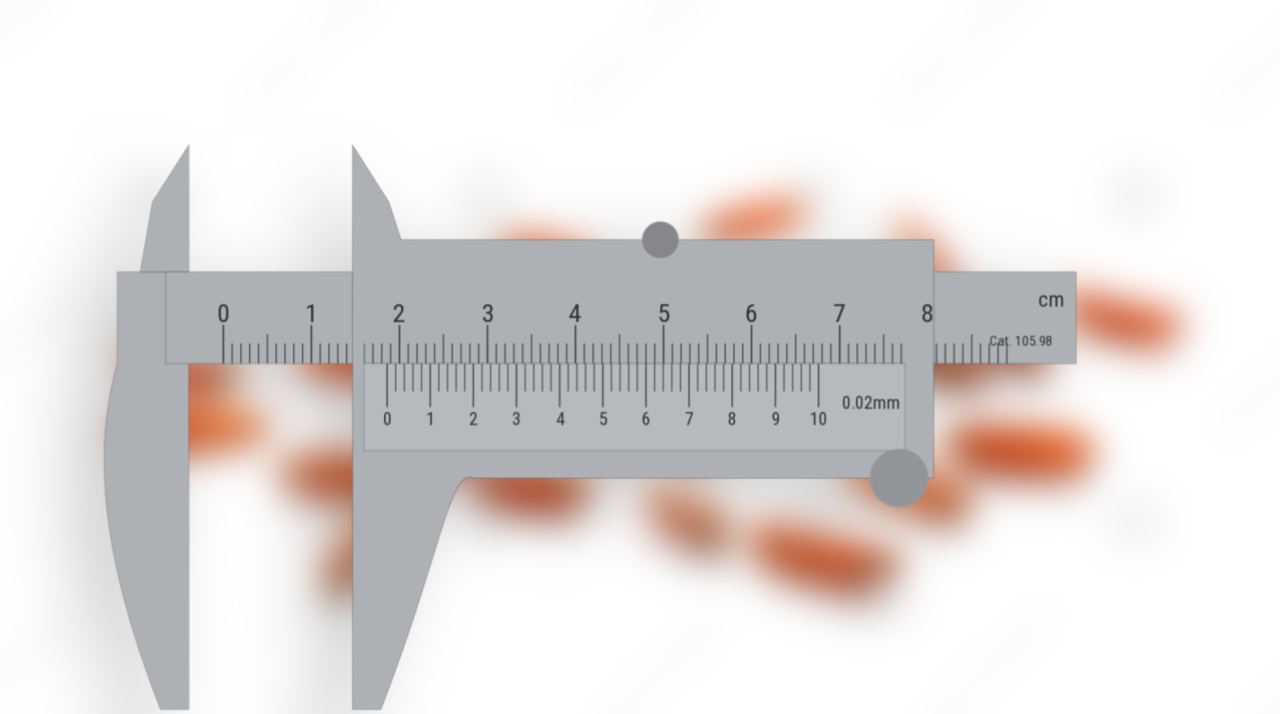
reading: 18.6mm
